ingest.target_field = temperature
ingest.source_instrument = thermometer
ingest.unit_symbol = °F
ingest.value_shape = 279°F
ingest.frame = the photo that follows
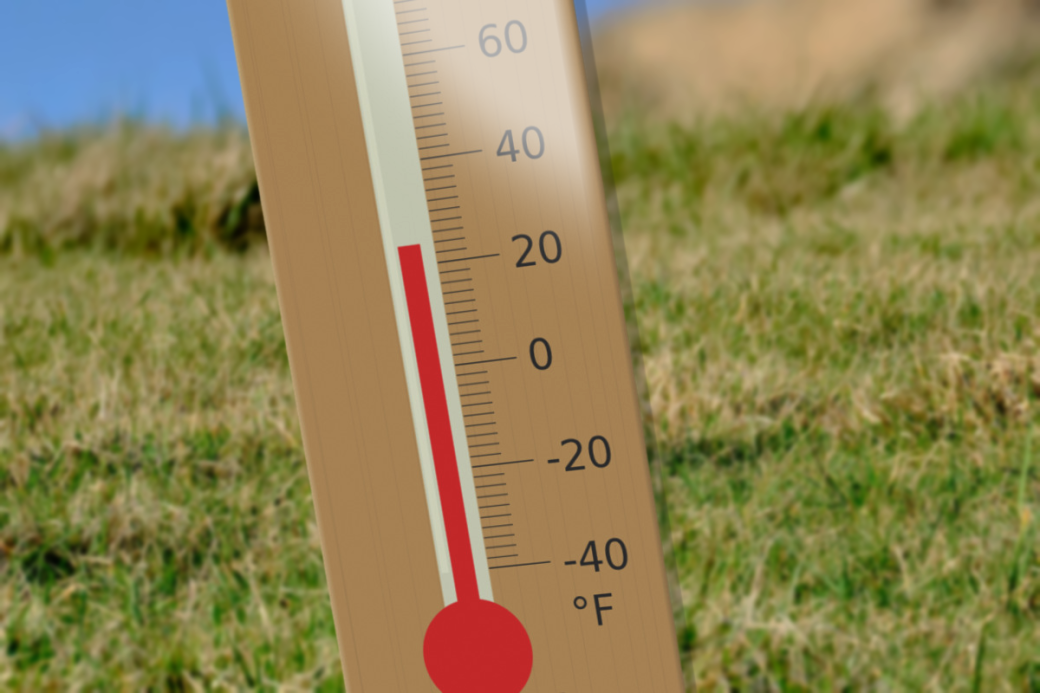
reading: 24°F
